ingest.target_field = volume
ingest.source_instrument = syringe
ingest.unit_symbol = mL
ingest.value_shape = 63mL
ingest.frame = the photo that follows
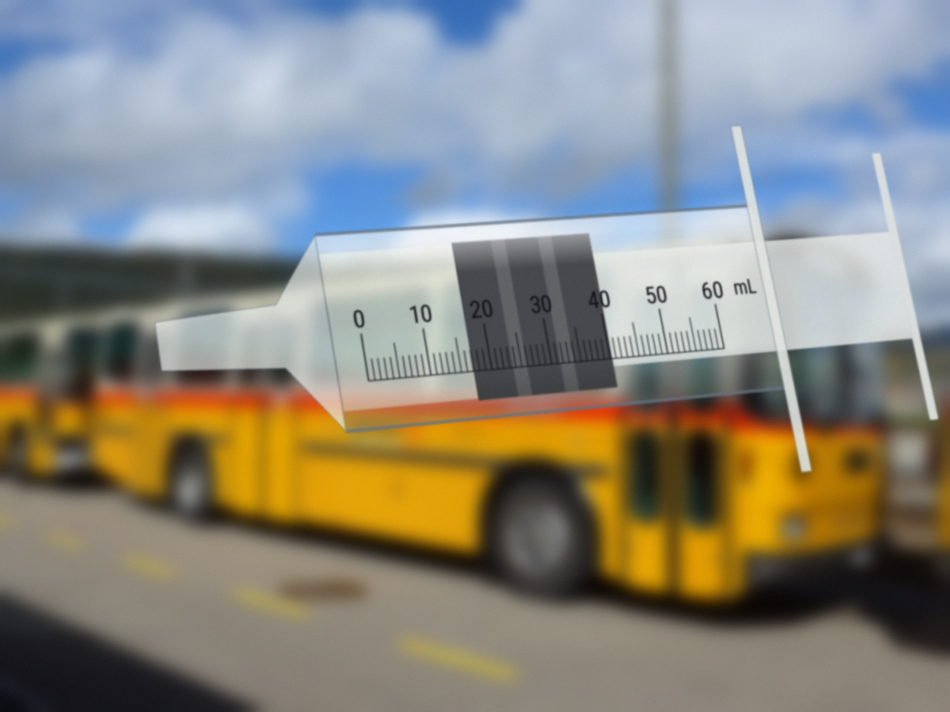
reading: 17mL
